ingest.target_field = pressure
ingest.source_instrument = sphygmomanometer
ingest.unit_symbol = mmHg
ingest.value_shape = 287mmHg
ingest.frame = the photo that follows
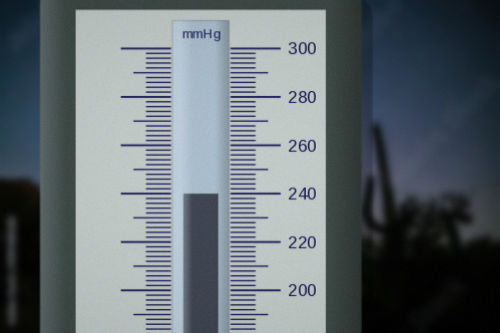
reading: 240mmHg
